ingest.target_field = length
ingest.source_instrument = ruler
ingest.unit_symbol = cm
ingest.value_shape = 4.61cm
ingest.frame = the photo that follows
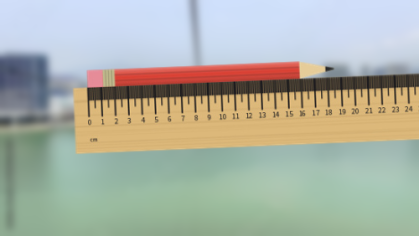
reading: 18.5cm
